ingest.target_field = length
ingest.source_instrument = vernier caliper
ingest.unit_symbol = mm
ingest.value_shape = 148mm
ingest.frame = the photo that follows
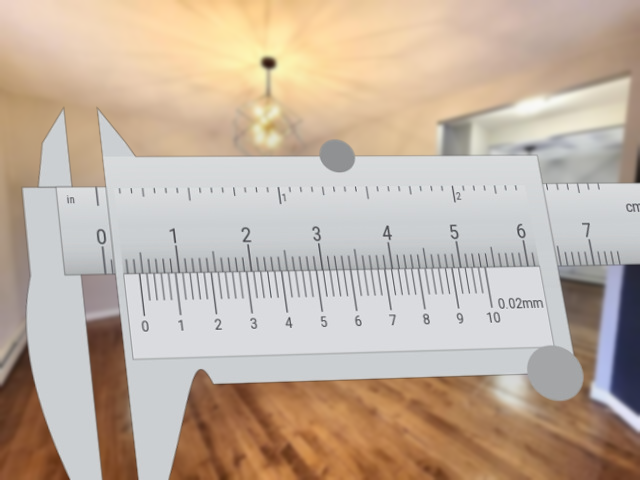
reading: 4.6mm
